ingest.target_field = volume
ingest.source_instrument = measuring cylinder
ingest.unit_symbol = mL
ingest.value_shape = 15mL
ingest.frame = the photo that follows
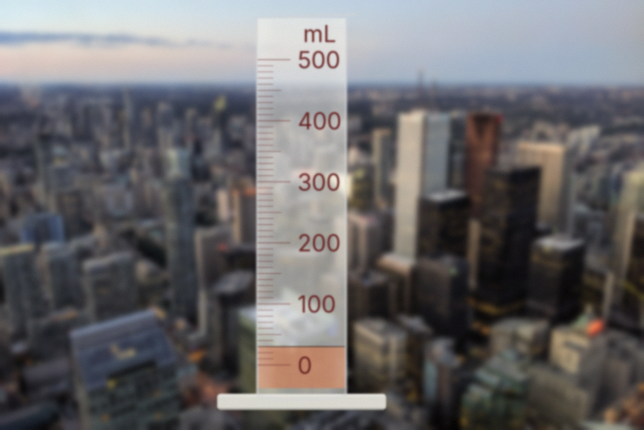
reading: 30mL
